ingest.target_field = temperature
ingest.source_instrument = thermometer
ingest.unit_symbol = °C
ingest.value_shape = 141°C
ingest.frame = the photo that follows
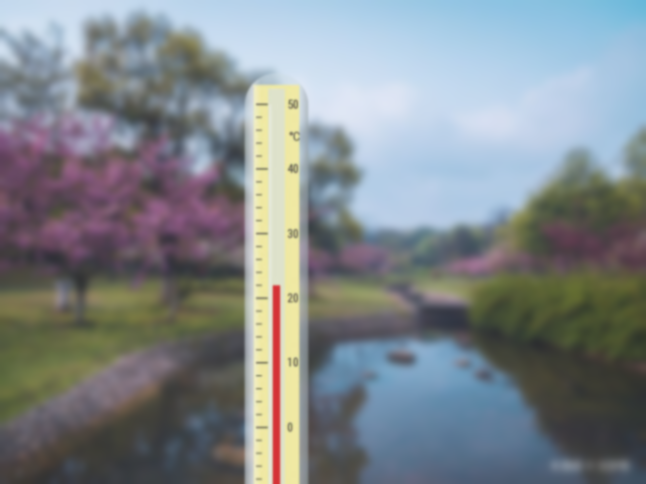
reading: 22°C
